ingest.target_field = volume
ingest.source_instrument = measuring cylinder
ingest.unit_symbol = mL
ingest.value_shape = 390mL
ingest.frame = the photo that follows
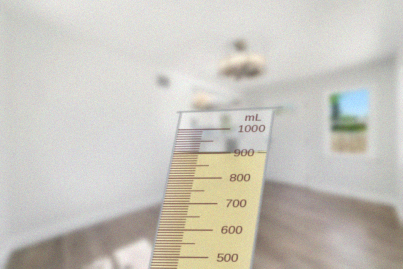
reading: 900mL
